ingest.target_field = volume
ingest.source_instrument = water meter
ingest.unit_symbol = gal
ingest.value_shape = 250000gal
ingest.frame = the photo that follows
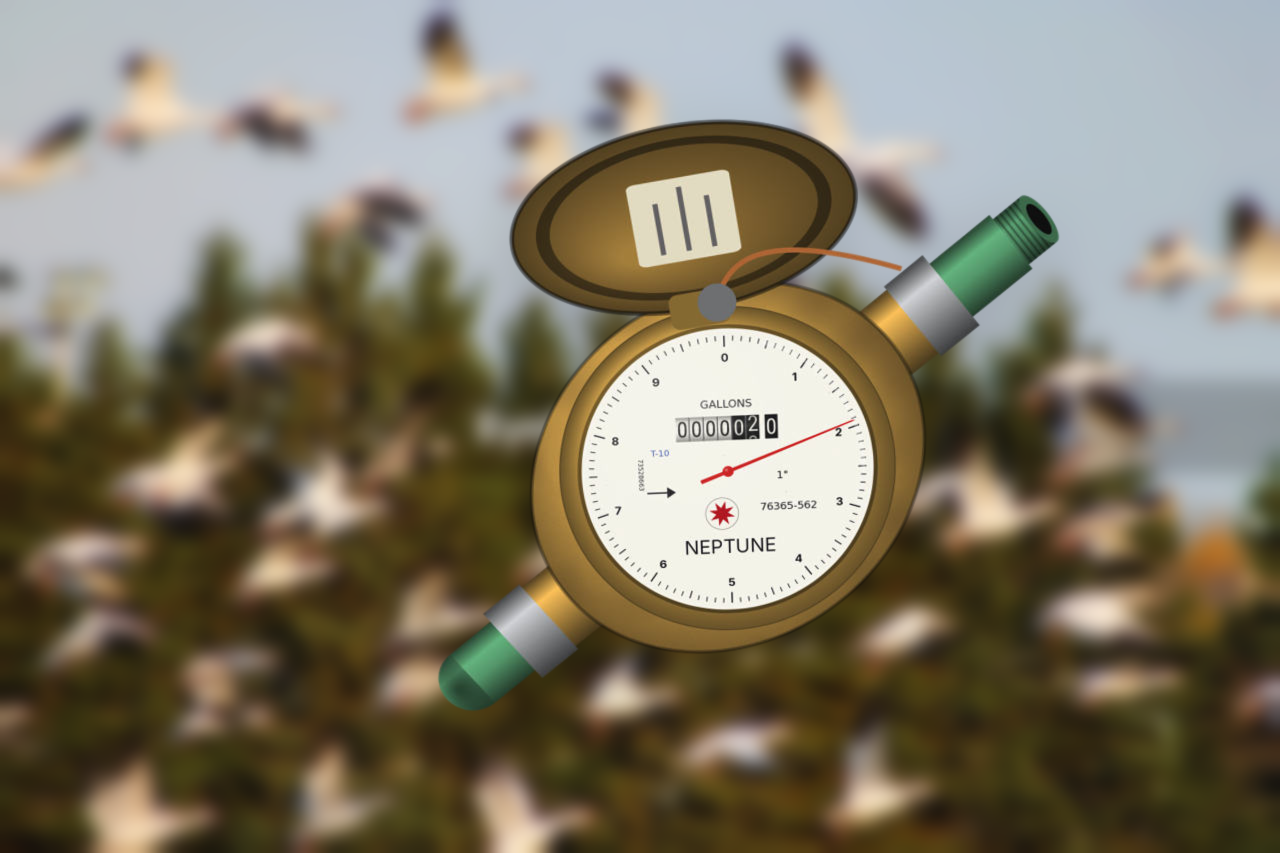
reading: 21.9gal
